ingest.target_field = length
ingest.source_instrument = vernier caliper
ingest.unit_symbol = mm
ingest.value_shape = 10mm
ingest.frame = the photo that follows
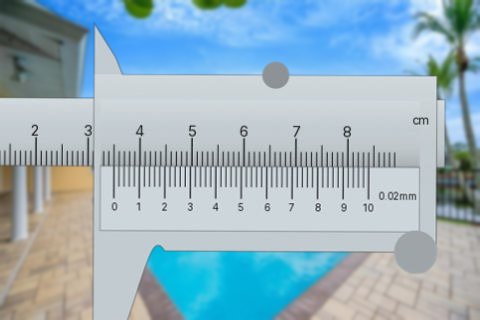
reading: 35.0mm
